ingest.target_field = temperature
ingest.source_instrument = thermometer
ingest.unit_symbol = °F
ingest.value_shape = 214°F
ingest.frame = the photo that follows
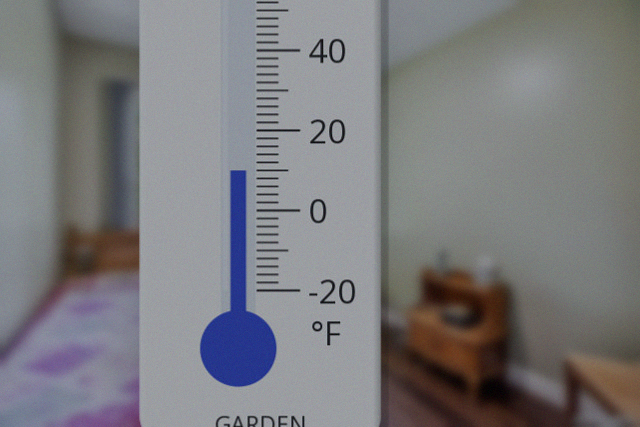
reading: 10°F
